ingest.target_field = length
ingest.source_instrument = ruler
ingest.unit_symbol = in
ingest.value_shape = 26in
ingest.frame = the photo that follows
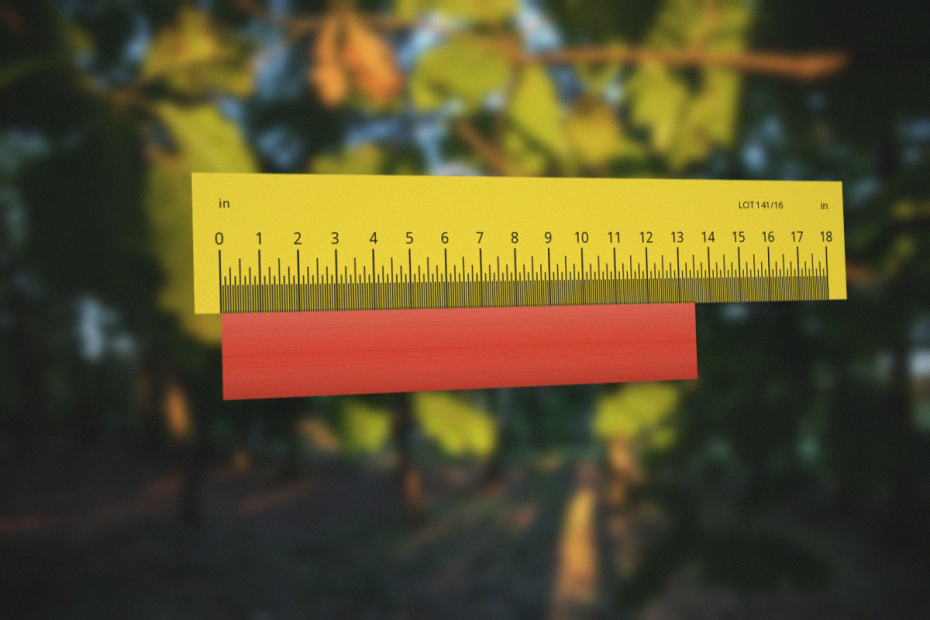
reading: 13.5in
